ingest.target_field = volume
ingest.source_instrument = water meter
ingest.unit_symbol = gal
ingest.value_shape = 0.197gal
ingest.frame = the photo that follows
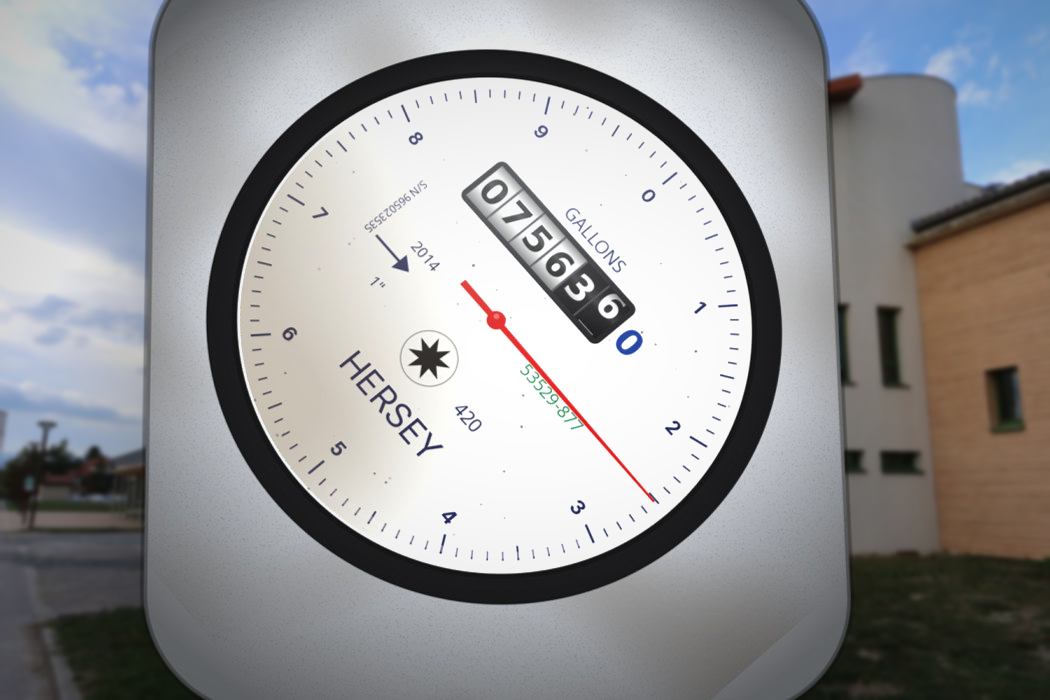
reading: 756362.5gal
